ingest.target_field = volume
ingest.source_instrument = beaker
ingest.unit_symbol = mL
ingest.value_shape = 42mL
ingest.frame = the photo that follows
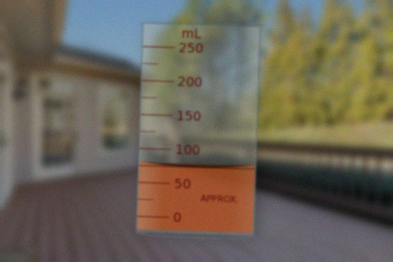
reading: 75mL
